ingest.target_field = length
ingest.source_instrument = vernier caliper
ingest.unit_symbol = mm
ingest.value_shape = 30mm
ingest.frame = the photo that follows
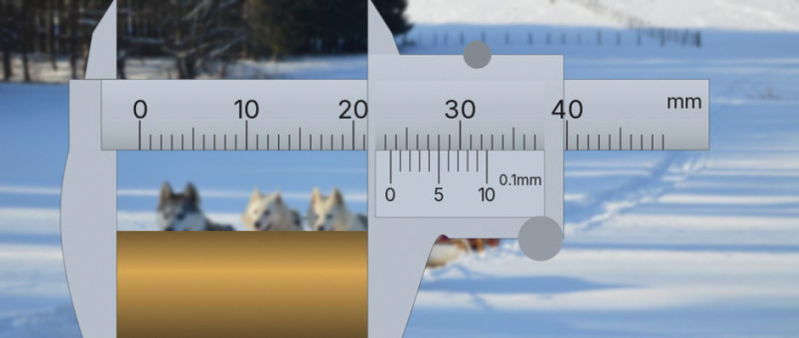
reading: 23.5mm
